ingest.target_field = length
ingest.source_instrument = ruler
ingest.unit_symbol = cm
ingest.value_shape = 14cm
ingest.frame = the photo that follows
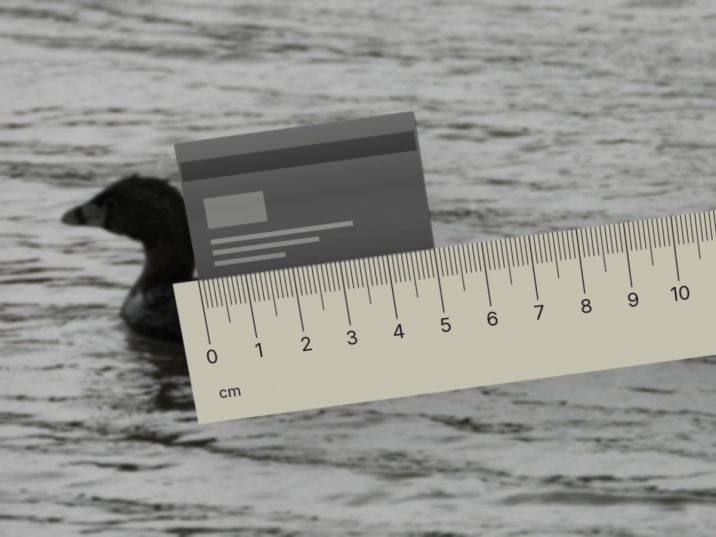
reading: 5cm
